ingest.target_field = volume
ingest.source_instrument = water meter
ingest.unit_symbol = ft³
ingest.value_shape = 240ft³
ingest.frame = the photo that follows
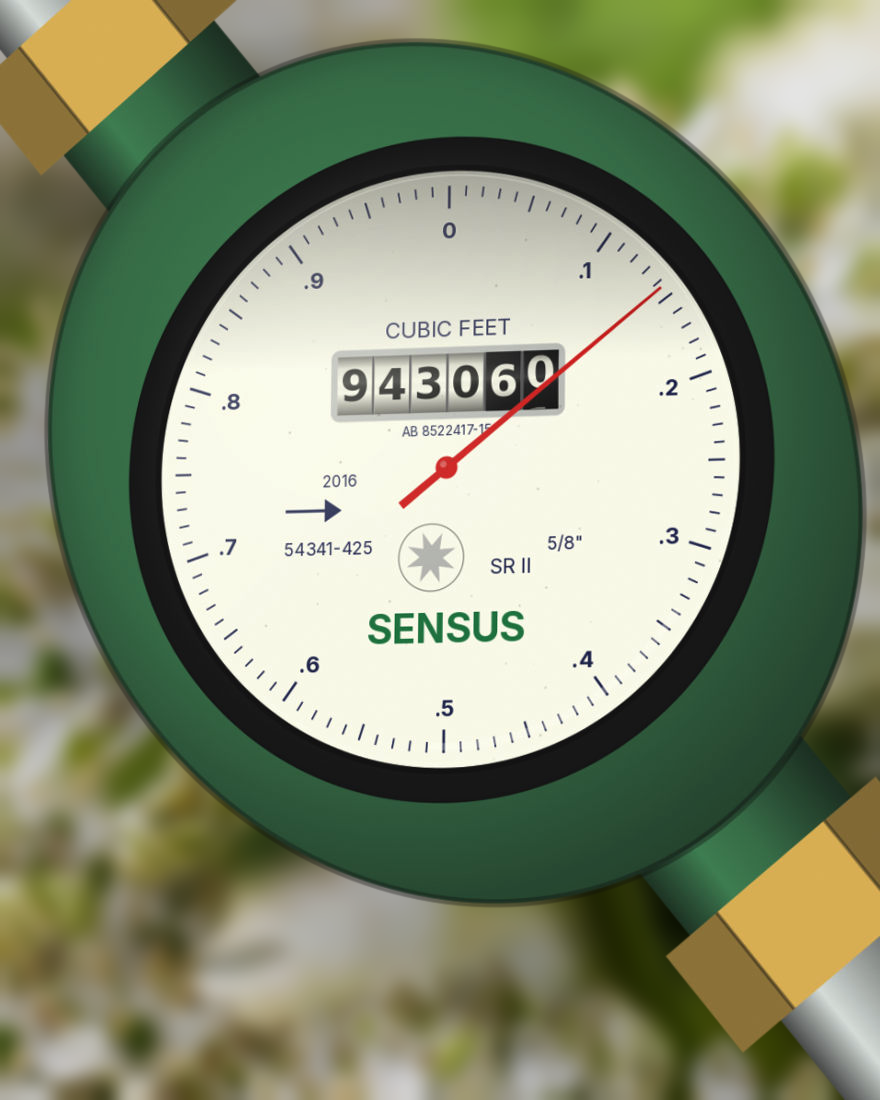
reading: 943060.14ft³
